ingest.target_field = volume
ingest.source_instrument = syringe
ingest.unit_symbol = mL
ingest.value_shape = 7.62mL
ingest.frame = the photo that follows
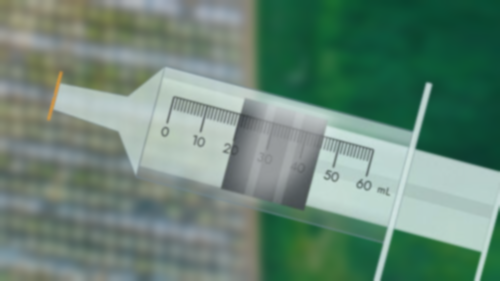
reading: 20mL
